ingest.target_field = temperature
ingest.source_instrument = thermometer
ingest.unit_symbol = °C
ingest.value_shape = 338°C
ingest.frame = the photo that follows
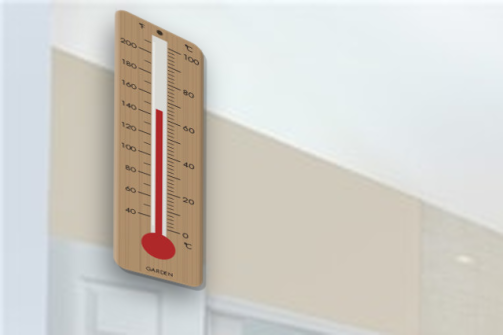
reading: 64°C
